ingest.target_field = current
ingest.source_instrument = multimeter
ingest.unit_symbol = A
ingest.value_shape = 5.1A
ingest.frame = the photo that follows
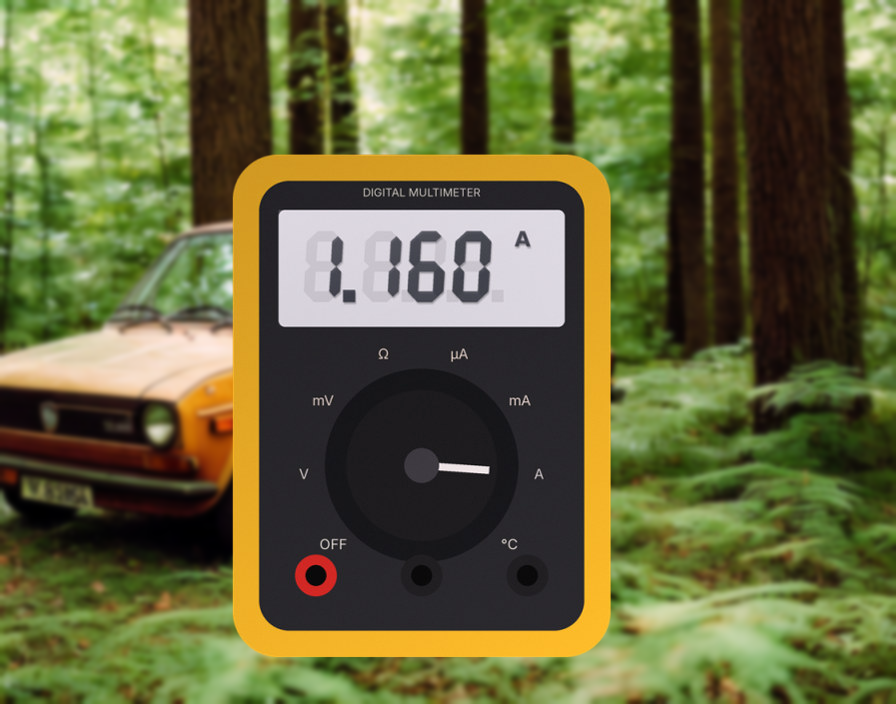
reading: 1.160A
